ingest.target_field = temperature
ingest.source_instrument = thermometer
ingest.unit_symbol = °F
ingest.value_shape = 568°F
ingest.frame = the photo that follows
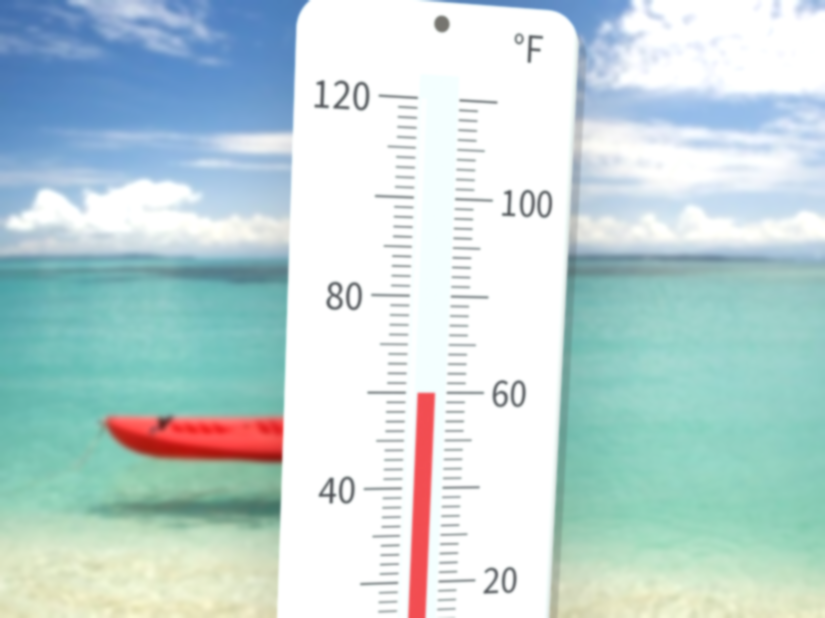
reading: 60°F
